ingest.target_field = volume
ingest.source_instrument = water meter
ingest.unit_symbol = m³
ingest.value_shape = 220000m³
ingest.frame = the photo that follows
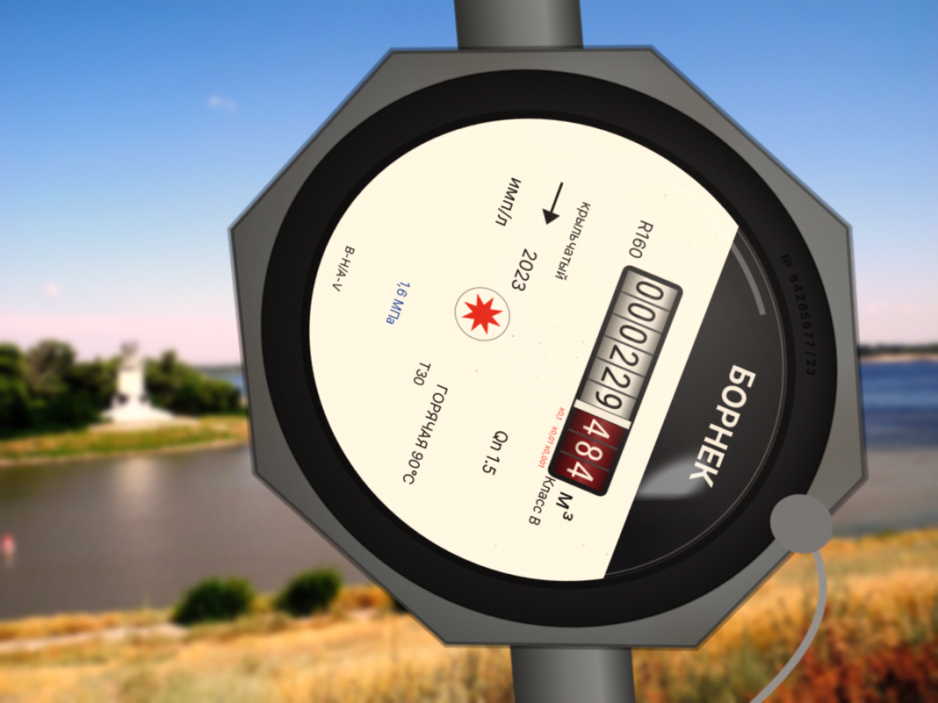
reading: 229.484m³
